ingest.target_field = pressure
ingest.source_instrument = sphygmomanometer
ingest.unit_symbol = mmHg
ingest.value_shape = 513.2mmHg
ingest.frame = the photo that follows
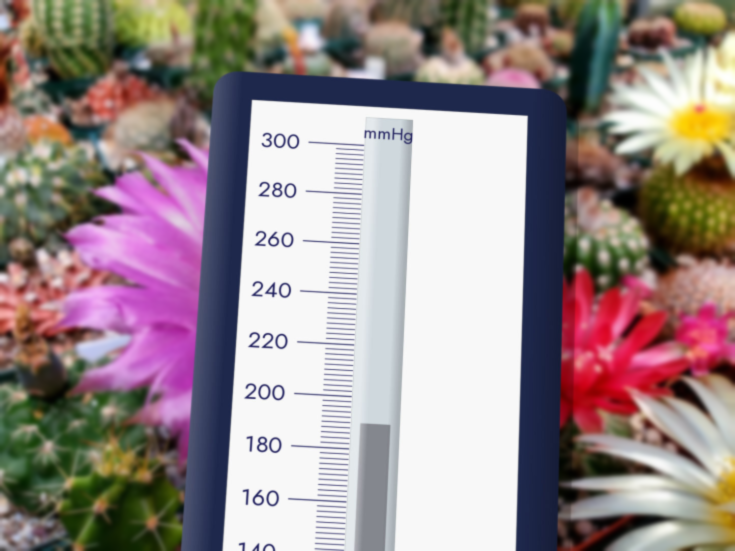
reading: 190mmHg
